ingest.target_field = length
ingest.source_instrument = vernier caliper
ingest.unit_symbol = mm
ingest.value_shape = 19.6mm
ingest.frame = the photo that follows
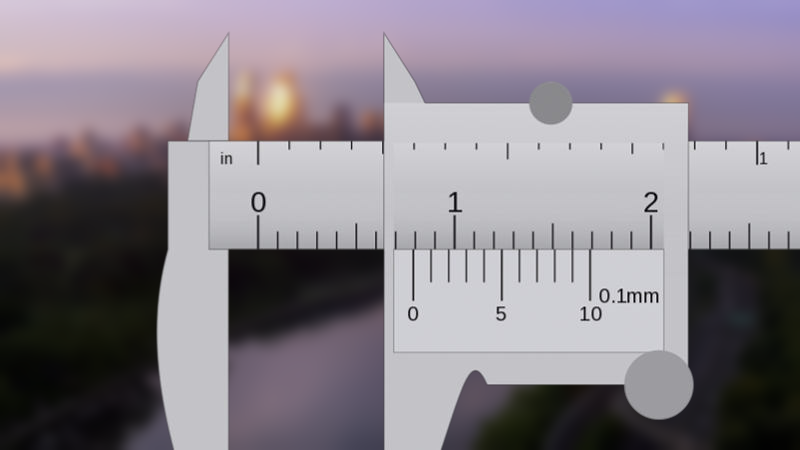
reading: 7.9mm
